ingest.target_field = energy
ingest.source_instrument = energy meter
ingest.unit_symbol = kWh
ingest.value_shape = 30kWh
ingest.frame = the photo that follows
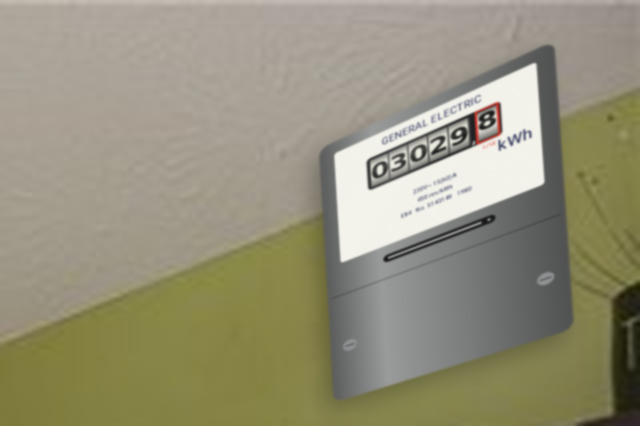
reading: 3029.8kWh
